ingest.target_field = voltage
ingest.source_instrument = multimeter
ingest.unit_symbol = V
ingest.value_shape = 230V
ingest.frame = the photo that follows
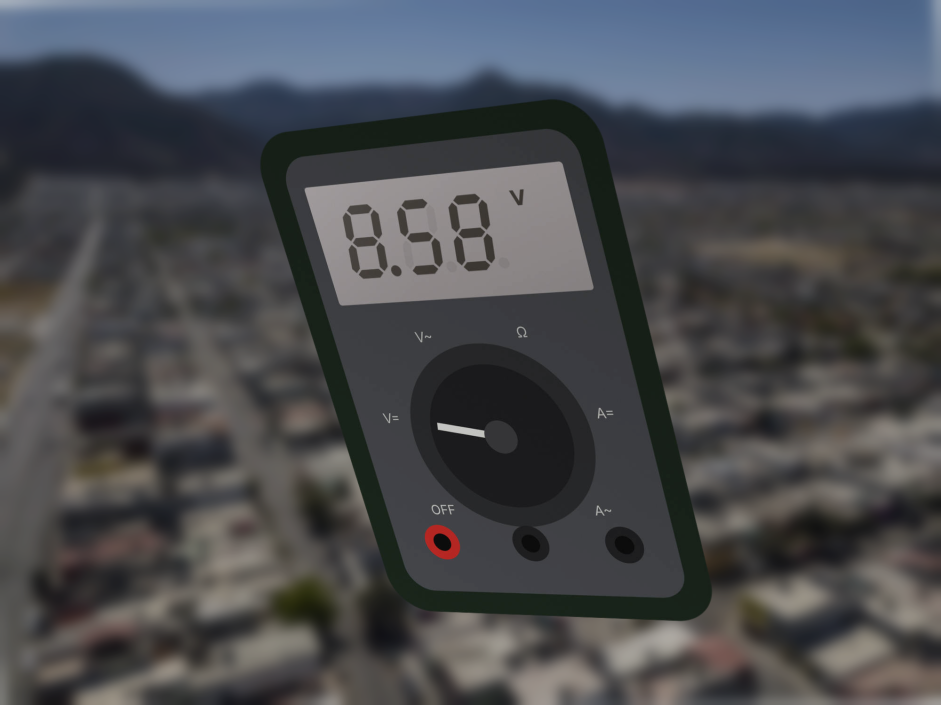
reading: 8.58V
